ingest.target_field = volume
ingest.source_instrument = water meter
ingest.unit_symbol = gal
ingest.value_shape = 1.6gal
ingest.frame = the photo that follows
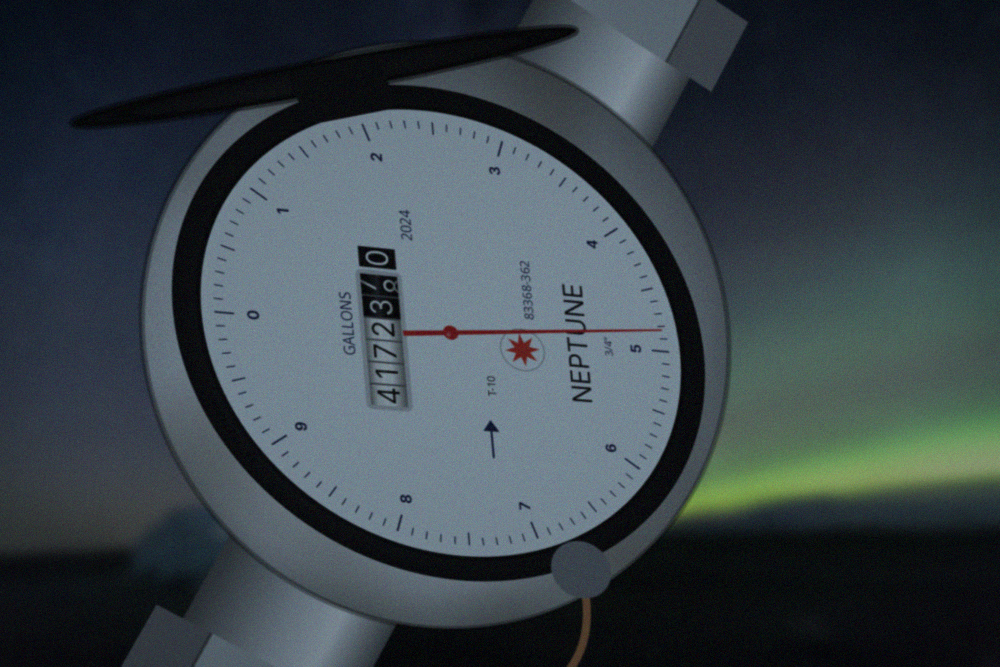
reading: 4172374.8gal
